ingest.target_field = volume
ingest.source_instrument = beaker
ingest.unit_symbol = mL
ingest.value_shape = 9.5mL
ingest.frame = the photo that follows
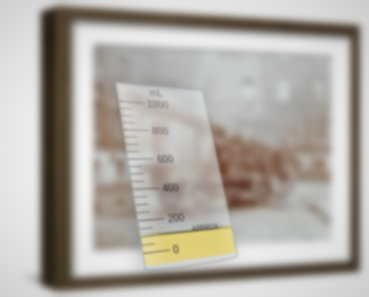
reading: 100mL
